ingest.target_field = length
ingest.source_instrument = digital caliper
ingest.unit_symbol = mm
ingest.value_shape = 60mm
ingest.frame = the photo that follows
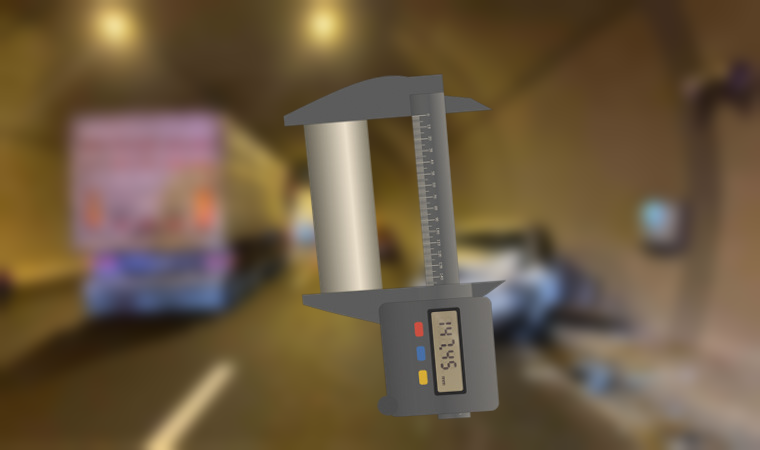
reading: 147.45mm
